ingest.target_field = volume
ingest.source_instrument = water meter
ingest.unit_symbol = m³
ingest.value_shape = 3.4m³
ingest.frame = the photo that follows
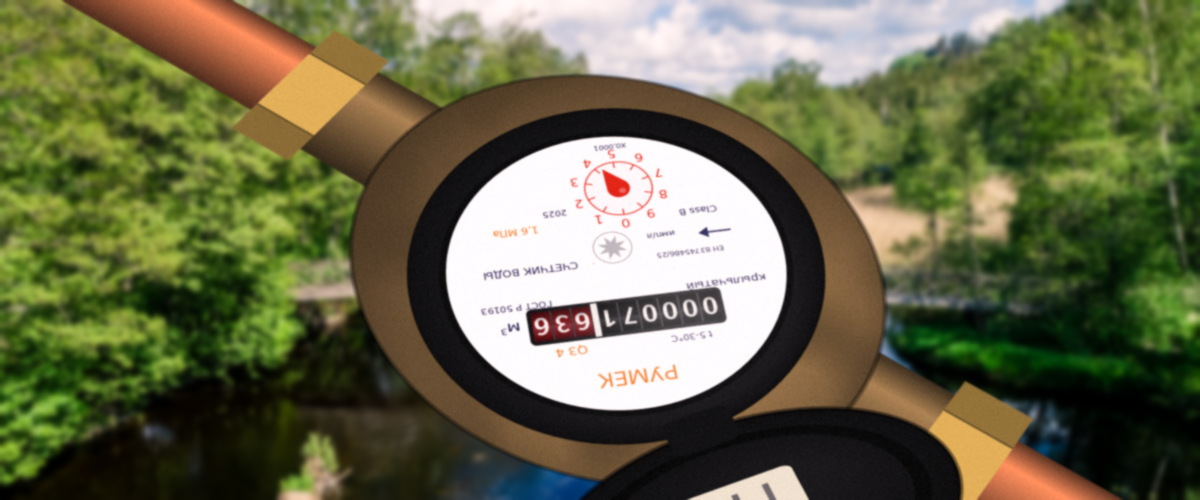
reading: 71.6364m³
